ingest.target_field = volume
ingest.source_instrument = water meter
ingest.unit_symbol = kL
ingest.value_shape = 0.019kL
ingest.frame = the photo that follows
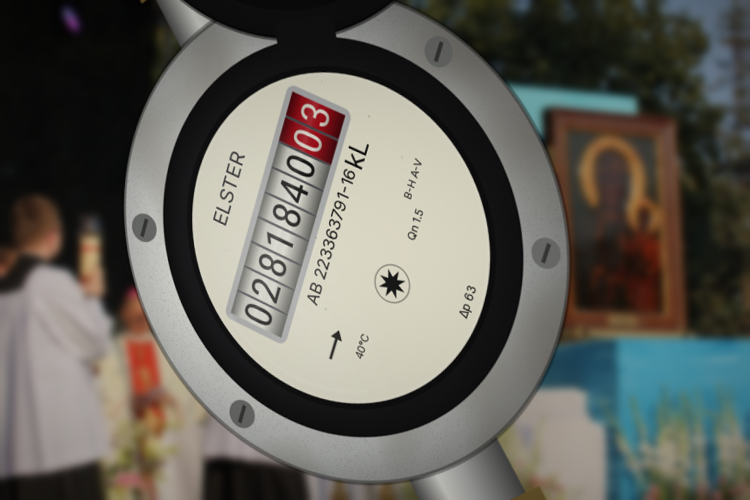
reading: 281840.03kL
